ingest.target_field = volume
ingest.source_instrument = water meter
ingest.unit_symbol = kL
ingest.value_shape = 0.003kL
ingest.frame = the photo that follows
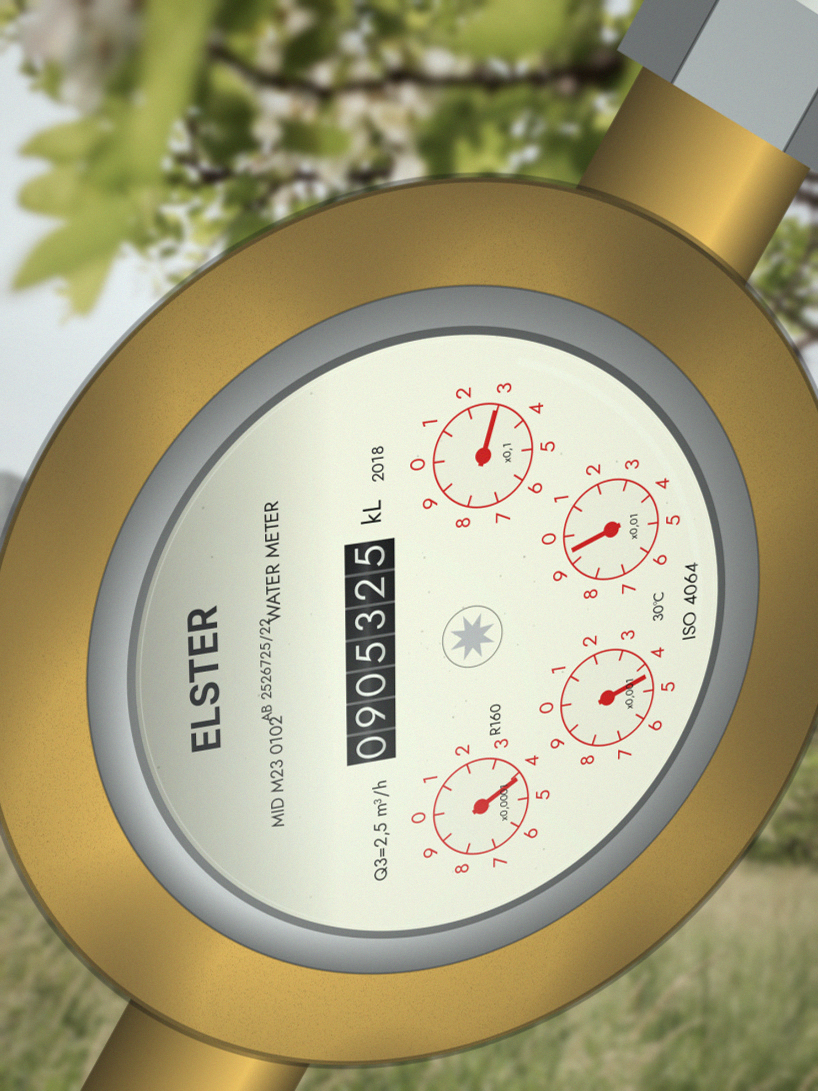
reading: 905325.2944kL
